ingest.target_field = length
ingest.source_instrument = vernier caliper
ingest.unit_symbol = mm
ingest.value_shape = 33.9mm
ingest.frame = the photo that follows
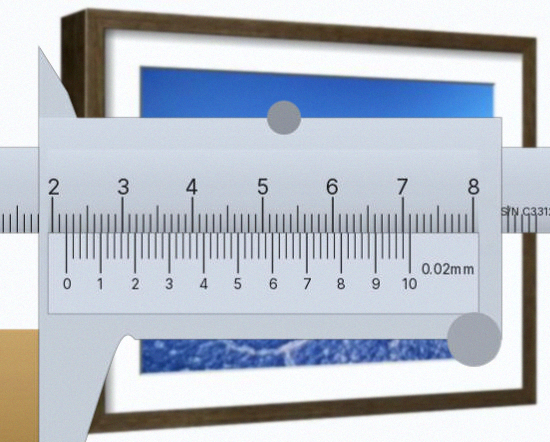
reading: 22.0mm
